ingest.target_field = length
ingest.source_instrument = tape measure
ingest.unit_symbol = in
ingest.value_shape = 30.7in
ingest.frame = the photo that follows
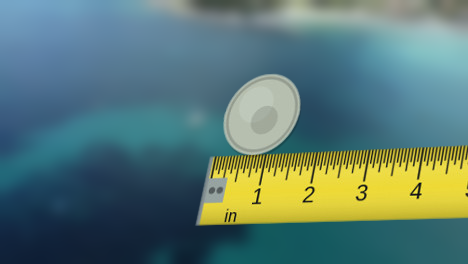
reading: 1.5in
